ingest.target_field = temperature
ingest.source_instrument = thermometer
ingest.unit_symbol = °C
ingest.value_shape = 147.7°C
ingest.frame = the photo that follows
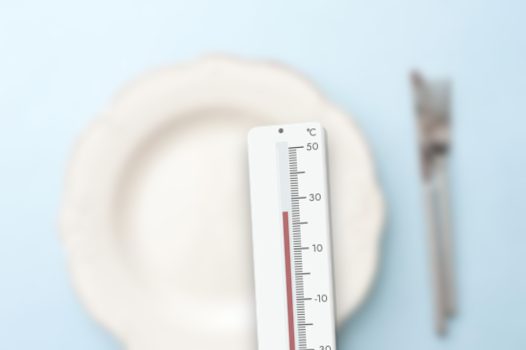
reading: 25°C
